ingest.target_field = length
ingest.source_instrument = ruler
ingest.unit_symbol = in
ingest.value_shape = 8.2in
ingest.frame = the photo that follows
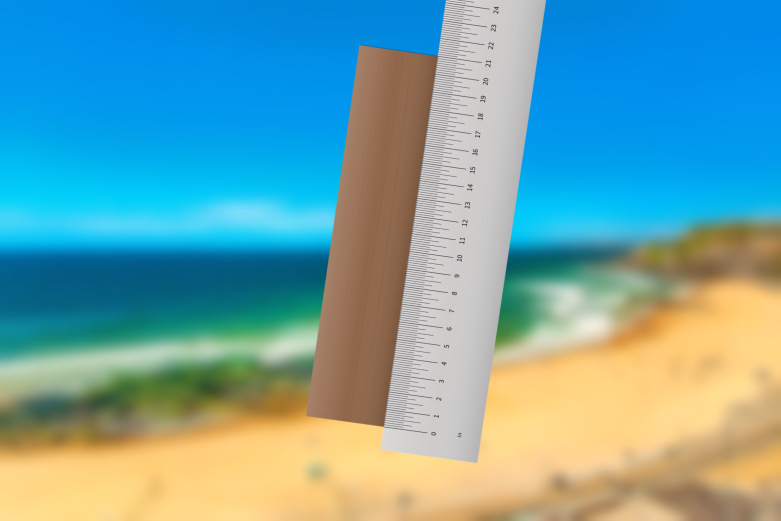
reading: 21in
